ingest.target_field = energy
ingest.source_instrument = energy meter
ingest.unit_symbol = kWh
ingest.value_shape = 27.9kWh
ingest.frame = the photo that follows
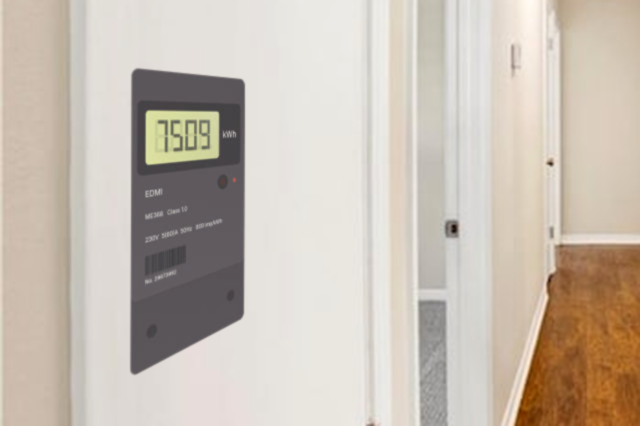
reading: 7509kWh
